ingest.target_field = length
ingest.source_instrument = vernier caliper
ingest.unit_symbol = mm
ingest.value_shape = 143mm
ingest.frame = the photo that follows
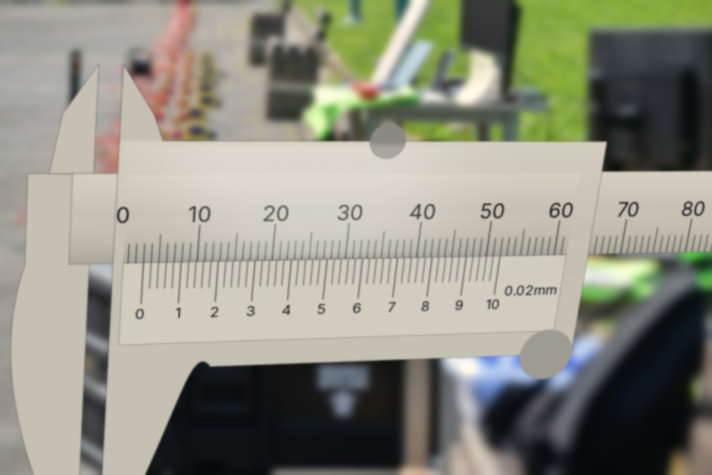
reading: 3.0mm
